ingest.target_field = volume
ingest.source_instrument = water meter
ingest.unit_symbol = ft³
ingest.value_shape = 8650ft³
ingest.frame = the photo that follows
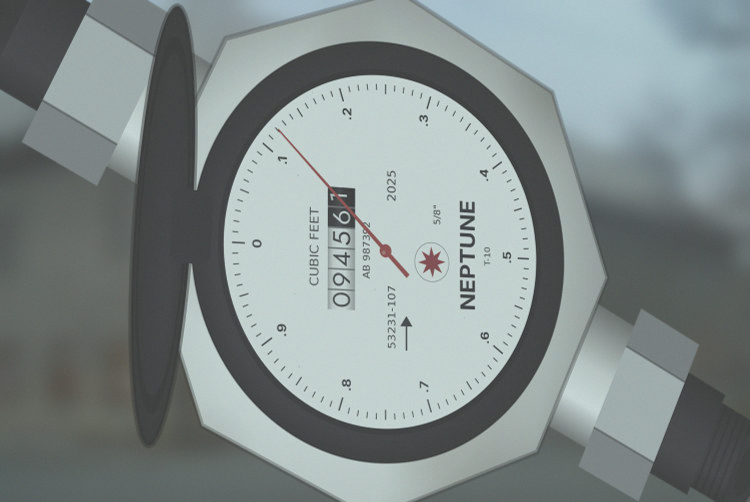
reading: 94561.12ft³
